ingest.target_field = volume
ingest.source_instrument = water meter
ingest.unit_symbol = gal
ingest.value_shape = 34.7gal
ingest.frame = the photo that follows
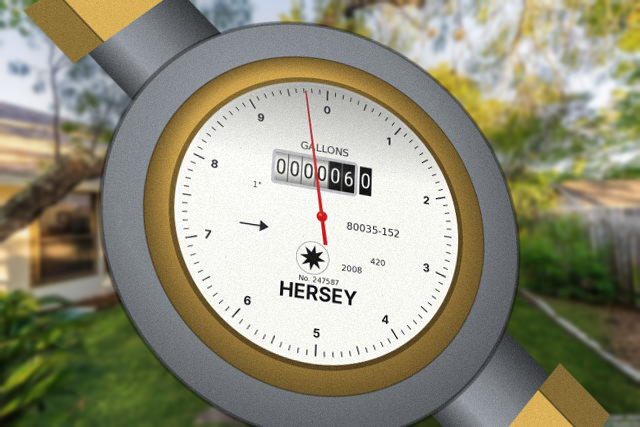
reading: 59.7gal
